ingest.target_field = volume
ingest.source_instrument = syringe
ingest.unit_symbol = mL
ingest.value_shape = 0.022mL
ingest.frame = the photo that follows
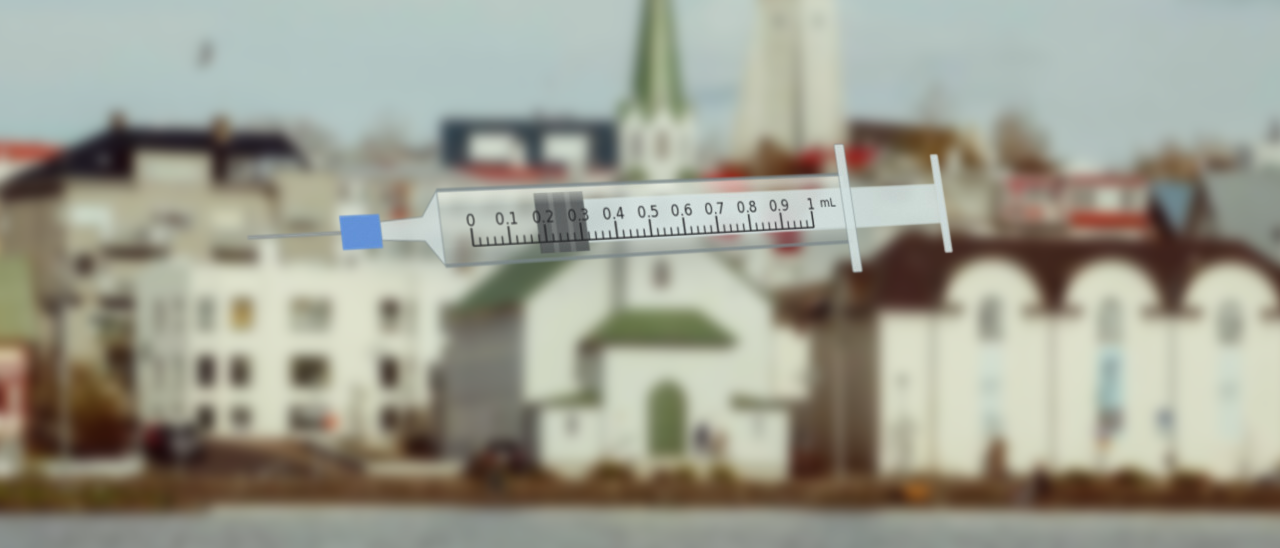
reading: 0.18mL
